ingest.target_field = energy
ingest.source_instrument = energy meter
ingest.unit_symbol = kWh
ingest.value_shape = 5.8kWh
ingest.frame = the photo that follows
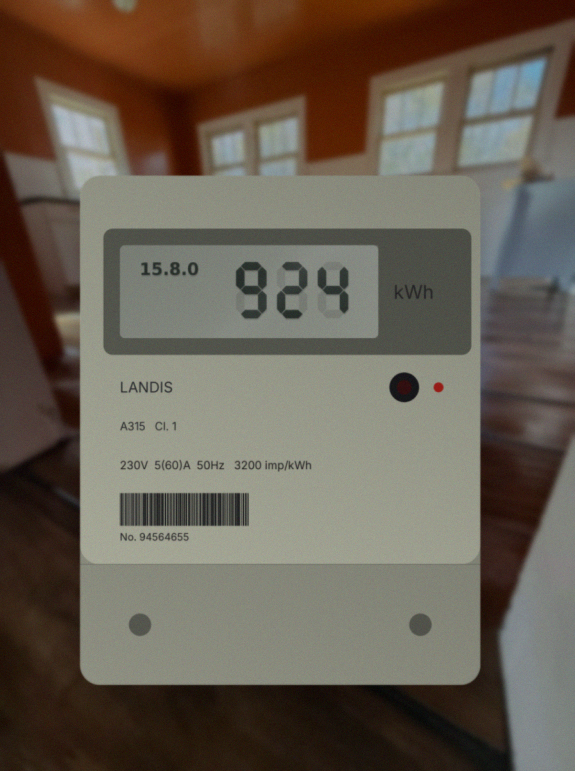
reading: 924kWh
